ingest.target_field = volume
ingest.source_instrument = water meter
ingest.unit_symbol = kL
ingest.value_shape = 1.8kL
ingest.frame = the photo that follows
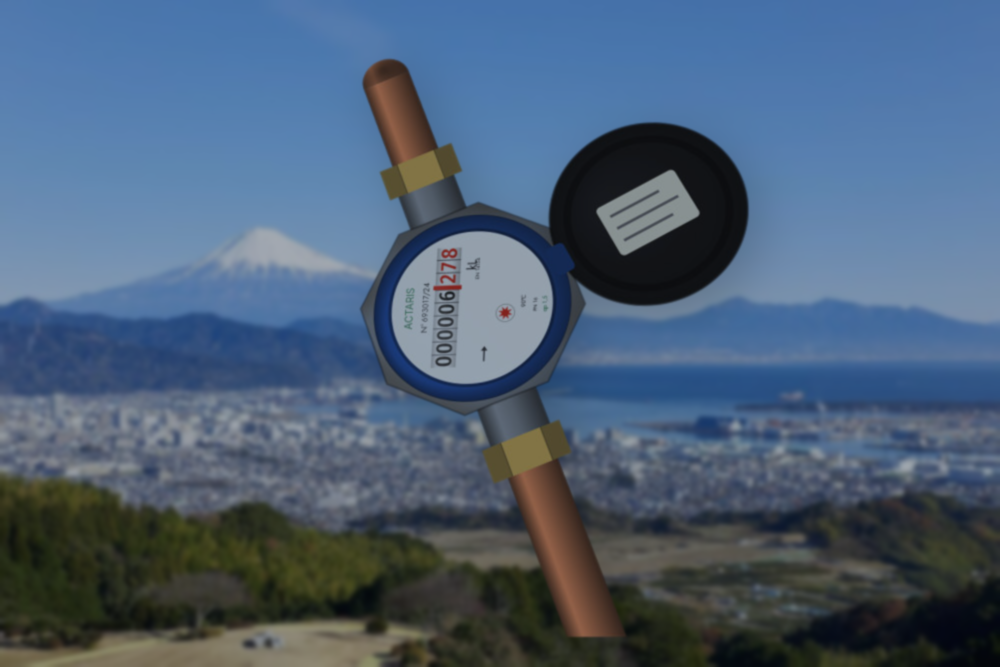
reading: 6.278kL
